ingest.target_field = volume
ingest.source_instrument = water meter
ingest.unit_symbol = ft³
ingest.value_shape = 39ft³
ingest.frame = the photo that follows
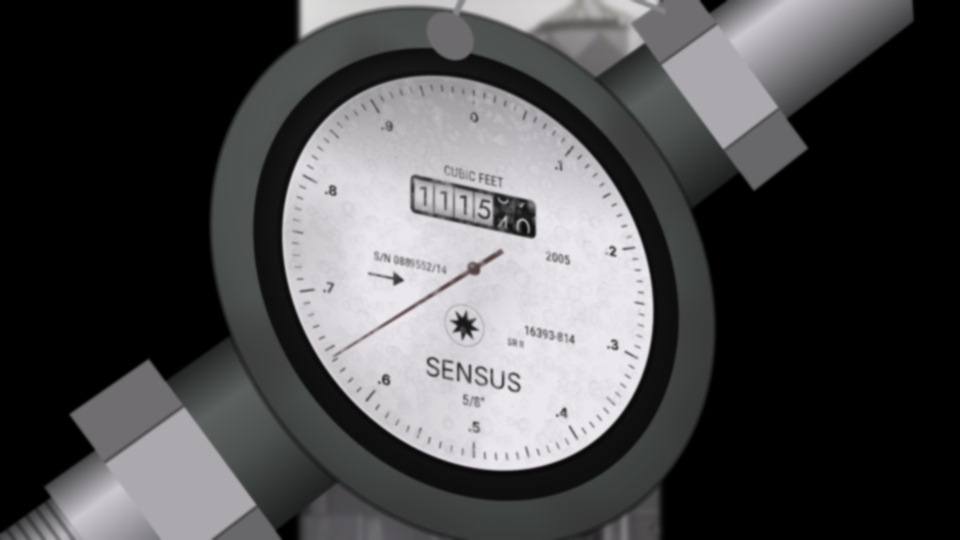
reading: 111539.64ft³
